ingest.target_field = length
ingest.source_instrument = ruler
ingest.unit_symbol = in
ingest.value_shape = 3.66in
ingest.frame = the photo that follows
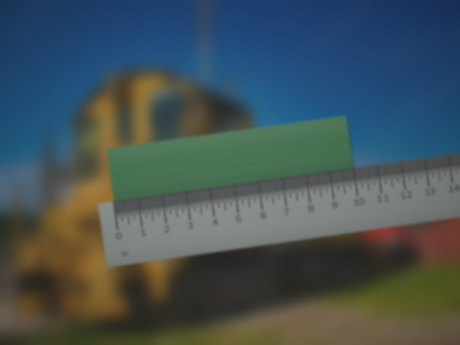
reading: 10in
